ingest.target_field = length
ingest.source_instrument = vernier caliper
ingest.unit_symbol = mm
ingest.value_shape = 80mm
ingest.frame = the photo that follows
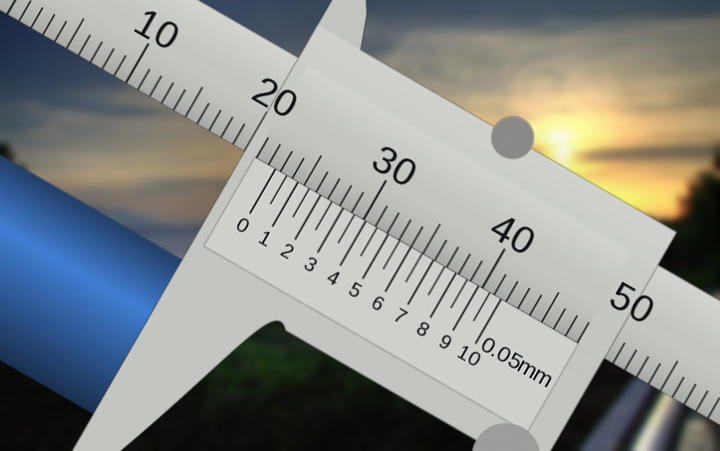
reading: 22.6mm
